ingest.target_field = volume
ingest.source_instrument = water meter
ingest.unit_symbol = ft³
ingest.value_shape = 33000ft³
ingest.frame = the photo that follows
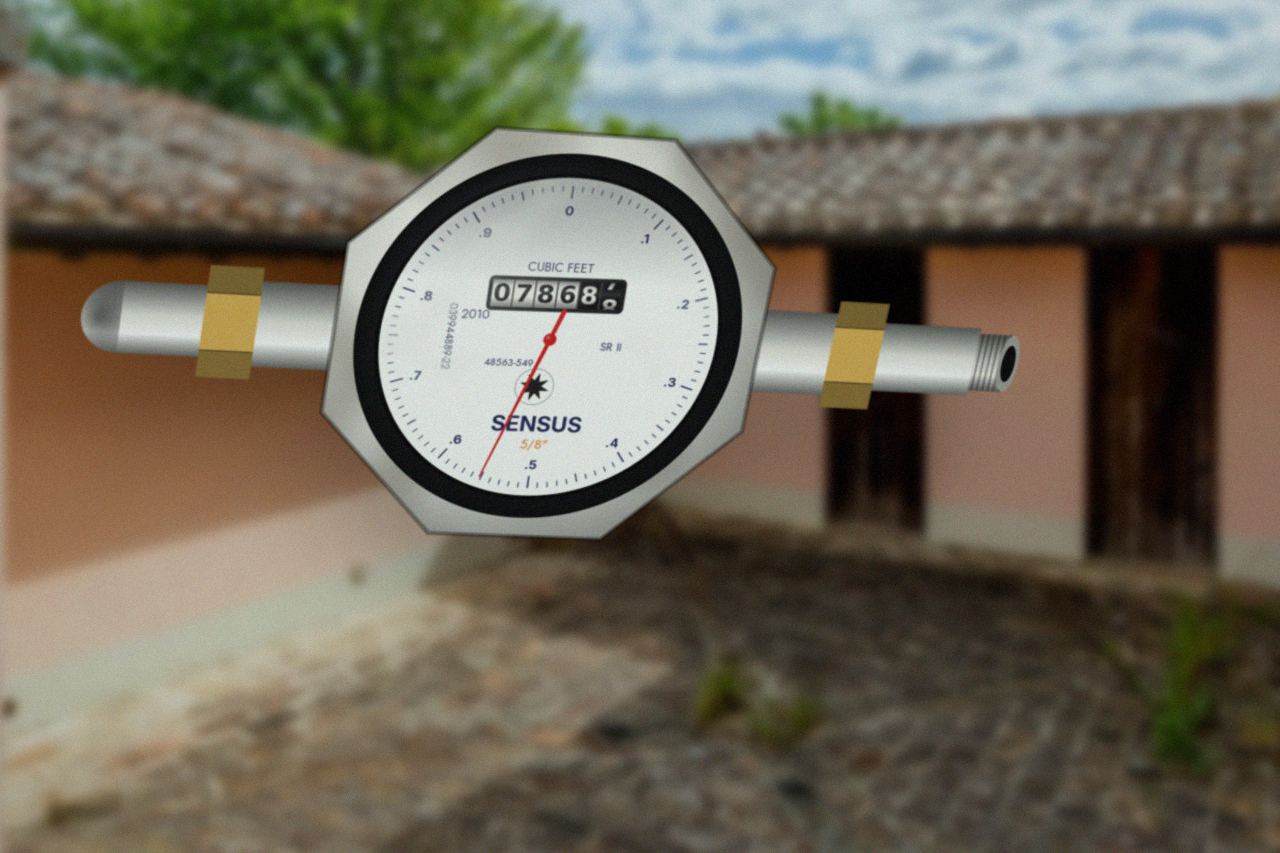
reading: 78687.55ft³
